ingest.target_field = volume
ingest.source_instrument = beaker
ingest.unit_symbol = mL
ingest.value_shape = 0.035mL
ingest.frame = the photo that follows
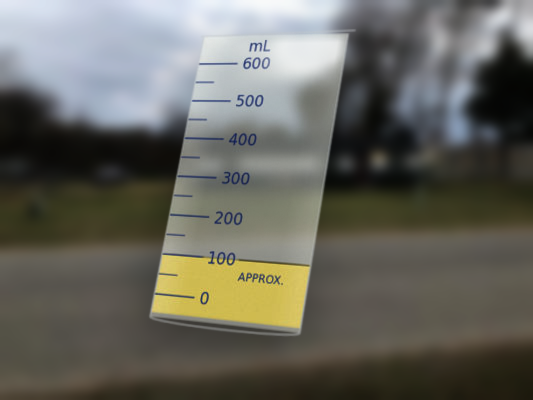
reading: 100mL
